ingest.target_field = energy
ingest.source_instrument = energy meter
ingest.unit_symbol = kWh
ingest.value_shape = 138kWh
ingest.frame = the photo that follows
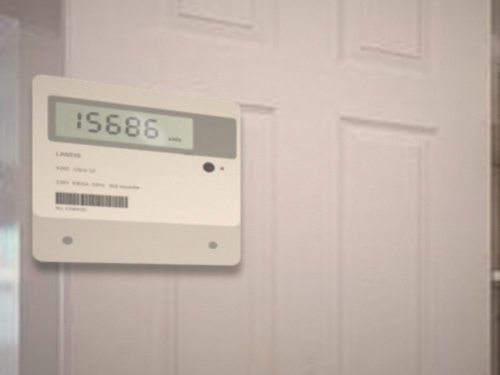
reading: 15686kWh
